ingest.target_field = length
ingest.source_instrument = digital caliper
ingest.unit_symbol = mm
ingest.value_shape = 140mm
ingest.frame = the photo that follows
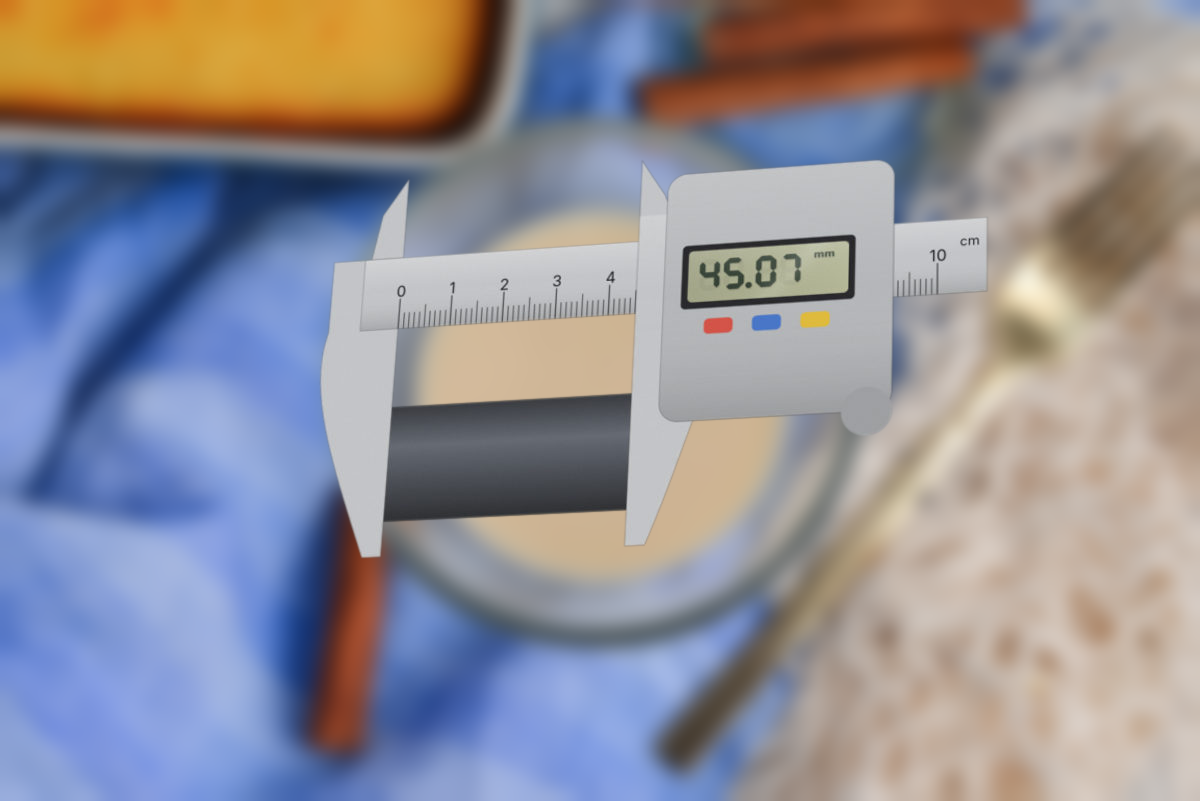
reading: 45.07mm
